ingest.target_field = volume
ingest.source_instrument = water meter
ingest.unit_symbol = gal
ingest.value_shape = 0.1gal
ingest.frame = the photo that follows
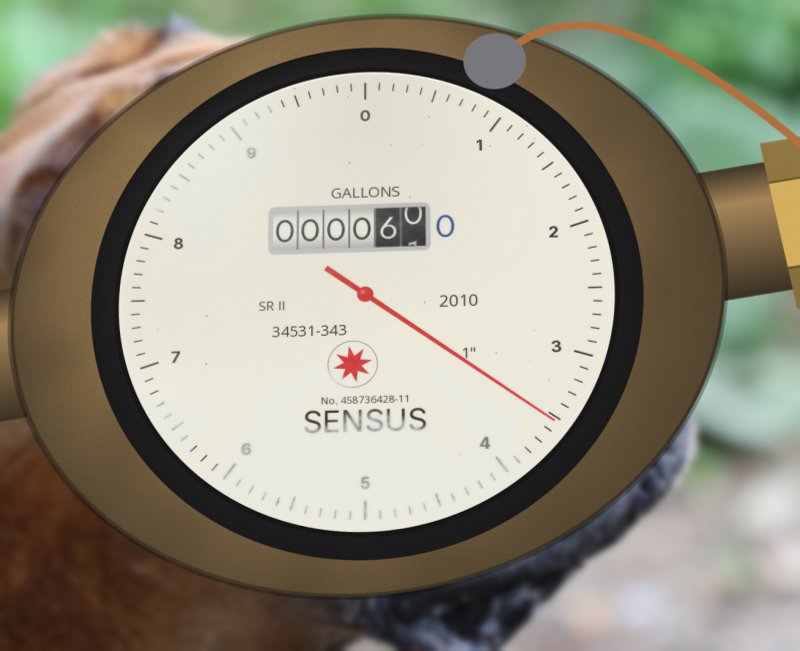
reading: 603.5gal
